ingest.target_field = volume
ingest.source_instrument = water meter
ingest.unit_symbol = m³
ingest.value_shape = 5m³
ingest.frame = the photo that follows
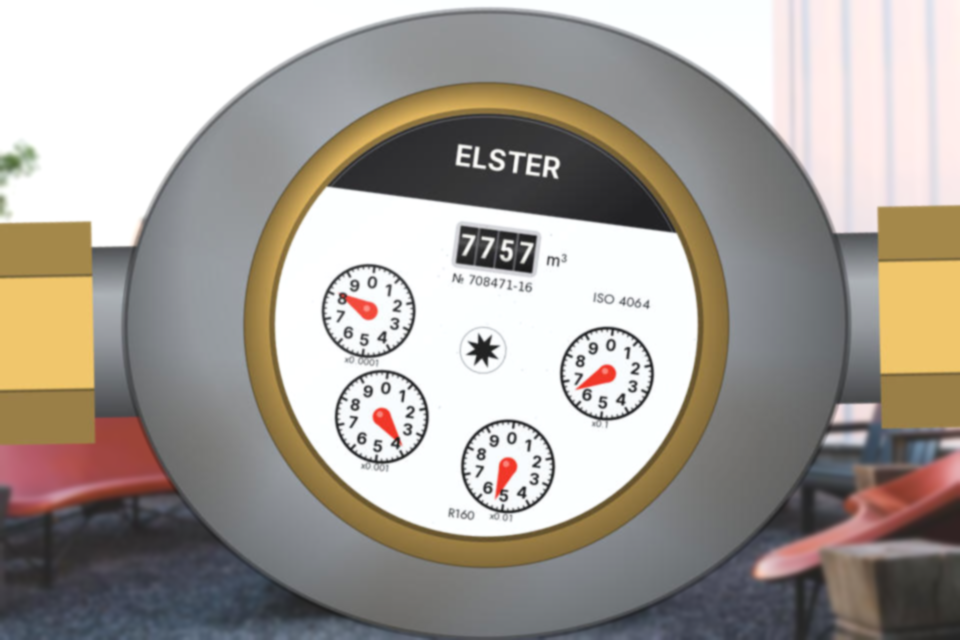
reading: 7757.6538m³
